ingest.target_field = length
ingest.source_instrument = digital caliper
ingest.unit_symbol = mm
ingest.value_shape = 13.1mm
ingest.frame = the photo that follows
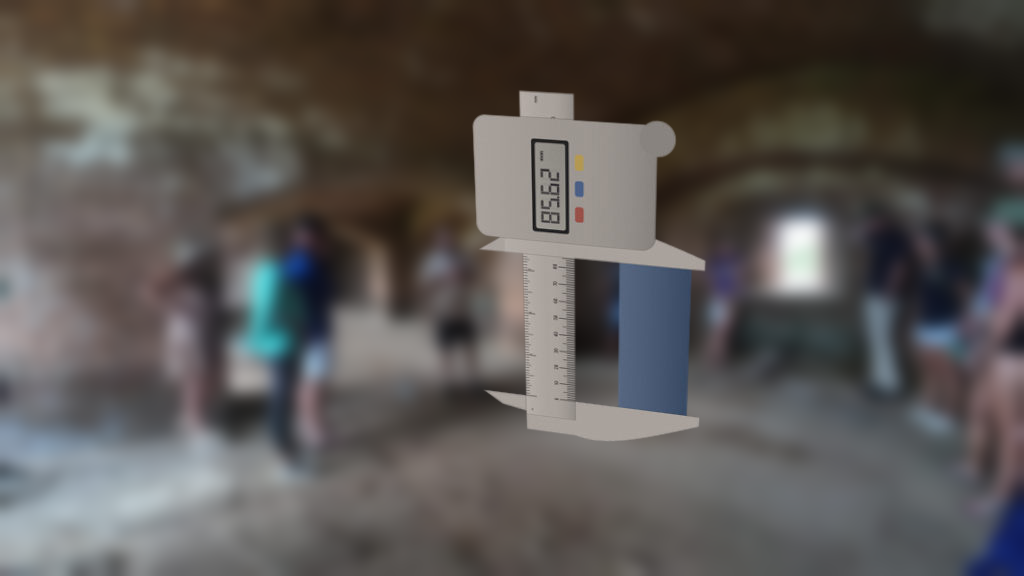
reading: 85.62mm
